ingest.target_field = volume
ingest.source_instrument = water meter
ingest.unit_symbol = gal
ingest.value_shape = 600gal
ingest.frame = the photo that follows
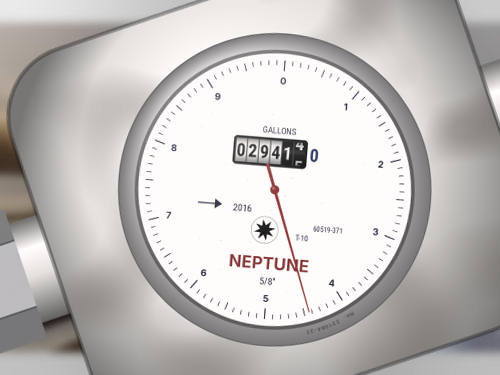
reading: 294144.4gal
